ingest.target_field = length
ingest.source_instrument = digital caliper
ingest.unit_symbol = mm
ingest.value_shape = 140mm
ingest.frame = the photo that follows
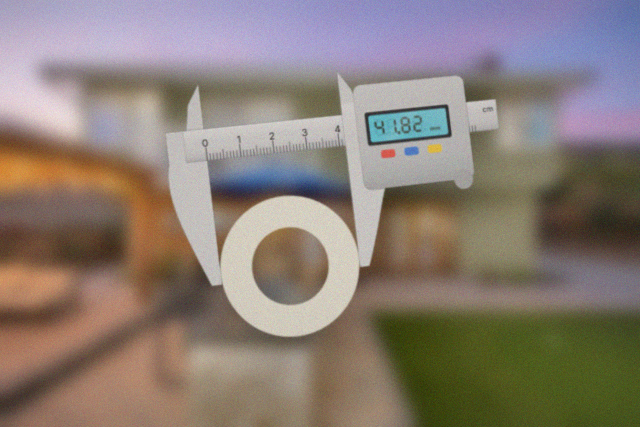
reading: 41.82mm
